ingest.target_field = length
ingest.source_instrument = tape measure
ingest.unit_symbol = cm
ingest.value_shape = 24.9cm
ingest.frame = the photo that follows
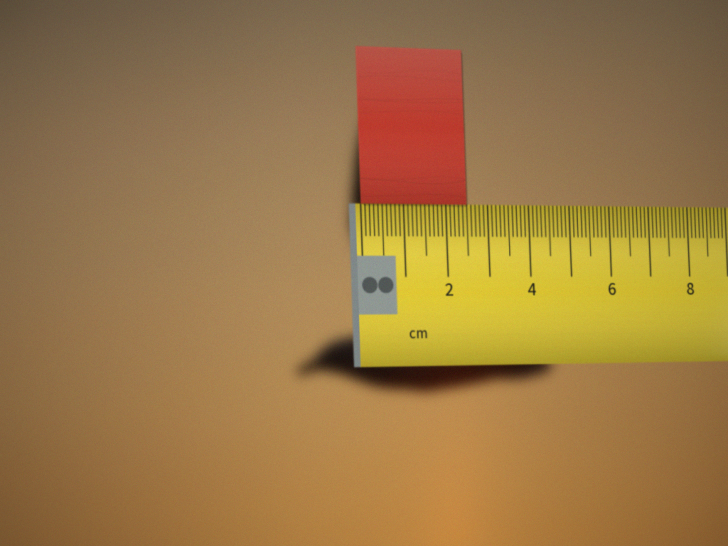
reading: 2.5cm
